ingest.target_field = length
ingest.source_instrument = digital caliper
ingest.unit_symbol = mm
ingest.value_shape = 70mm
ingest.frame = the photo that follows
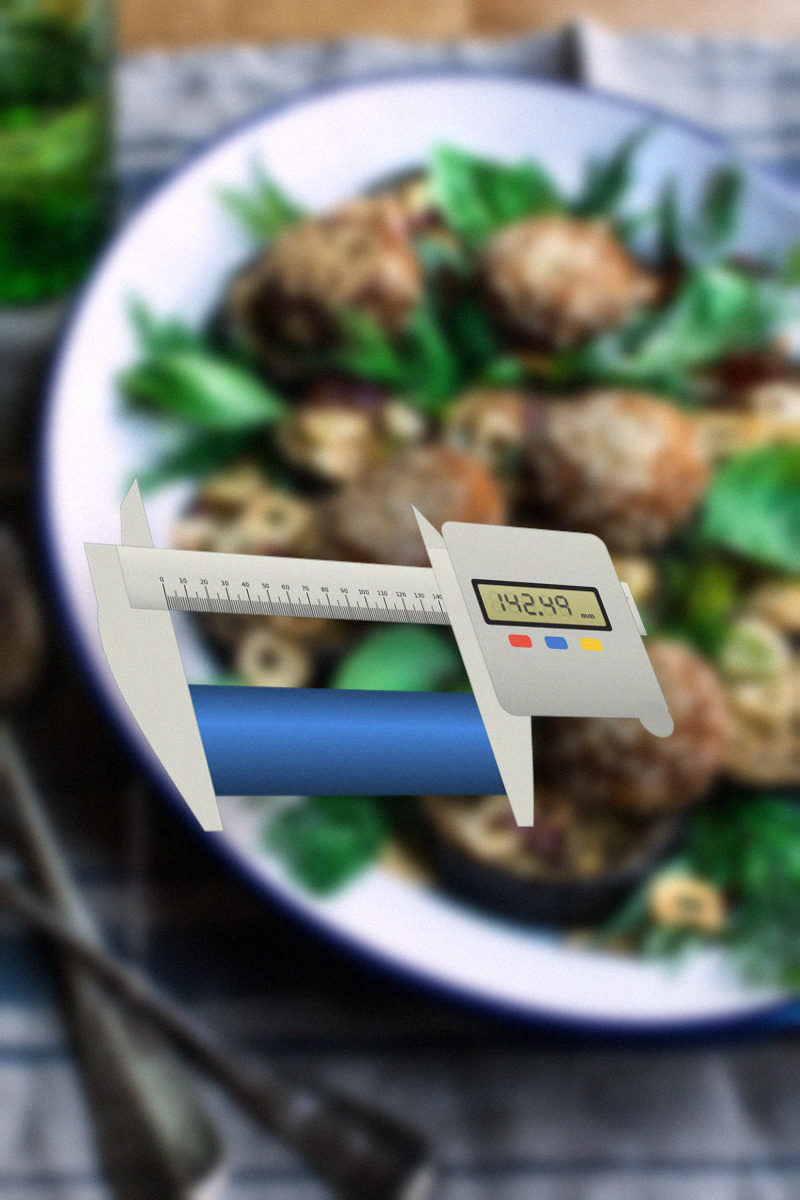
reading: 142.49mm
